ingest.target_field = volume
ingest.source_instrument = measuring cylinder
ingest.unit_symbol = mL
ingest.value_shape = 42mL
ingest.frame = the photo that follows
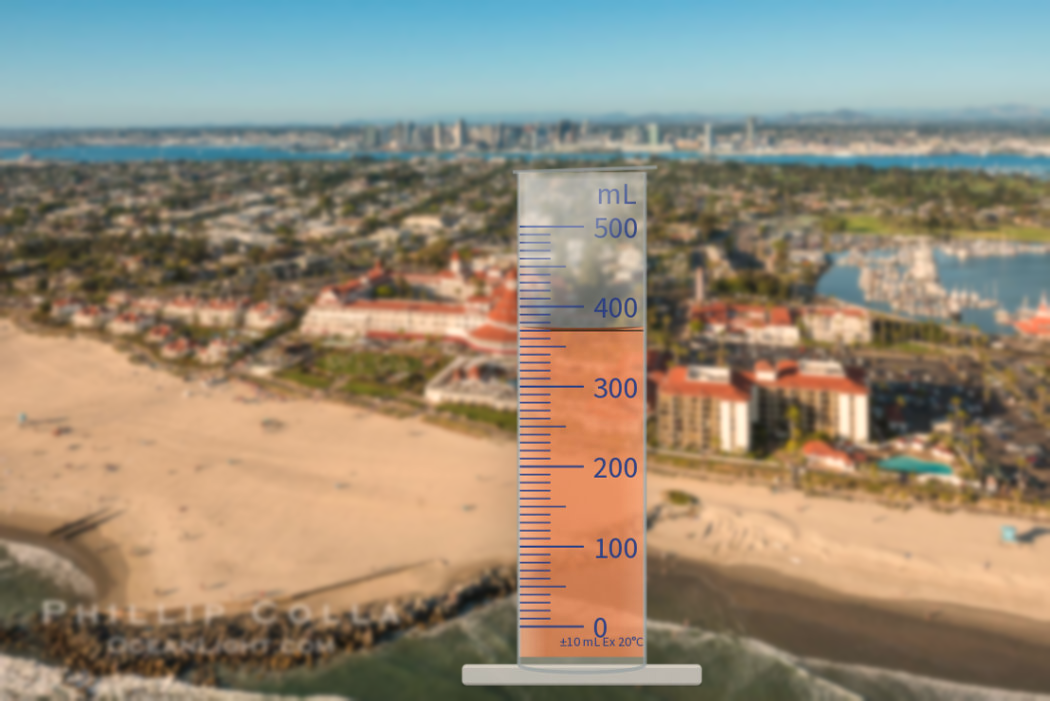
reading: 370mL
